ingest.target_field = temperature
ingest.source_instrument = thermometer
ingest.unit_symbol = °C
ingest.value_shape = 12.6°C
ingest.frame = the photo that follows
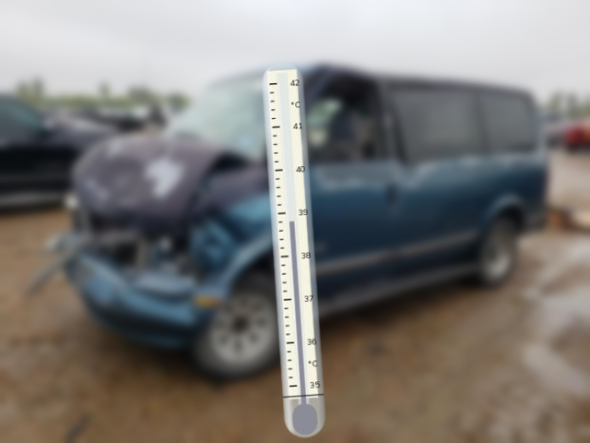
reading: 38.8°C
